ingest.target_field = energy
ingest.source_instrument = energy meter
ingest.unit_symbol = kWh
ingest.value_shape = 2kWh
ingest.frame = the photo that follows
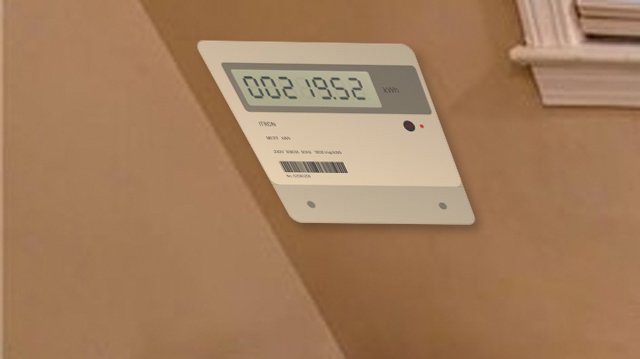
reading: 219.52kWh
